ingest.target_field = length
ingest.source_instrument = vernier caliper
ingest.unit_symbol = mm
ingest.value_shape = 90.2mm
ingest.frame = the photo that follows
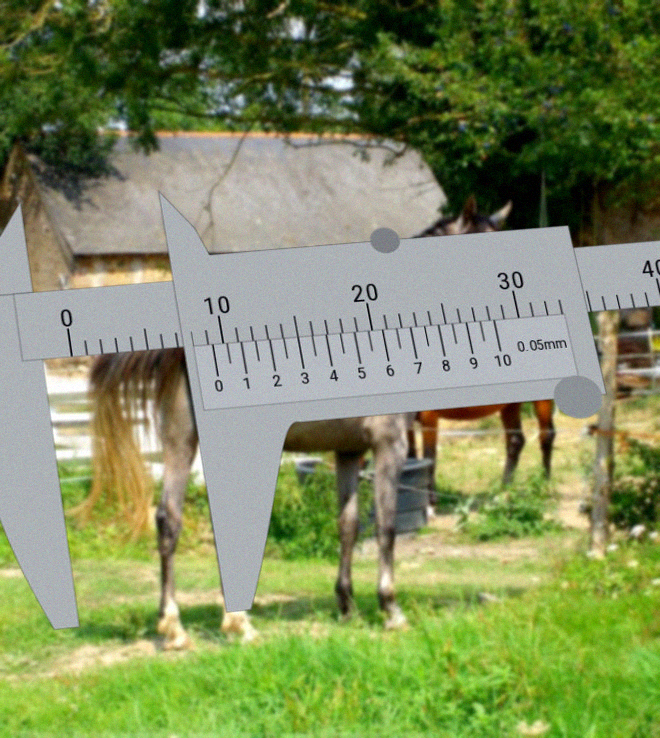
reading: 9.3mm
